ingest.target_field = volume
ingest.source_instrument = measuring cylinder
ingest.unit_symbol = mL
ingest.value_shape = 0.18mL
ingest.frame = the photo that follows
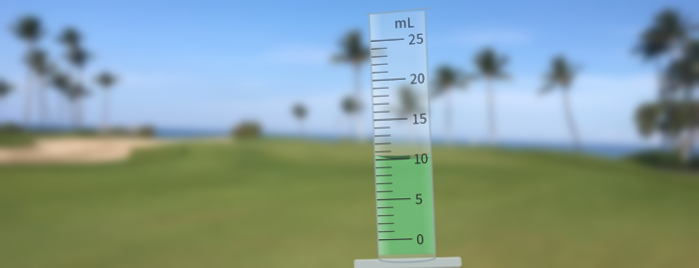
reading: 10mL
